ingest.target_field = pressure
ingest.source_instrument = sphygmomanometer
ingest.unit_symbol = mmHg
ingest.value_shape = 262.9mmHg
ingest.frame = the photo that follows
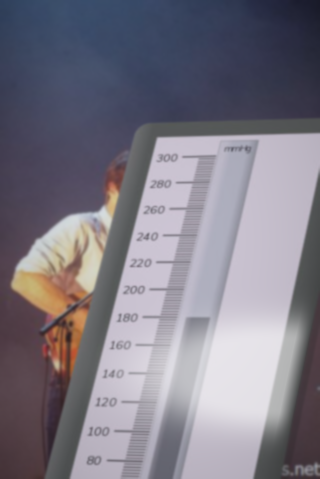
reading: 180mmHg
